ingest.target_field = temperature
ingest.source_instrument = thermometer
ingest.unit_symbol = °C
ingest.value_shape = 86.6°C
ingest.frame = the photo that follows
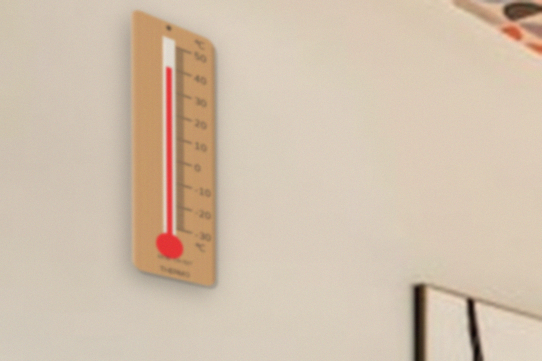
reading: 40°C
